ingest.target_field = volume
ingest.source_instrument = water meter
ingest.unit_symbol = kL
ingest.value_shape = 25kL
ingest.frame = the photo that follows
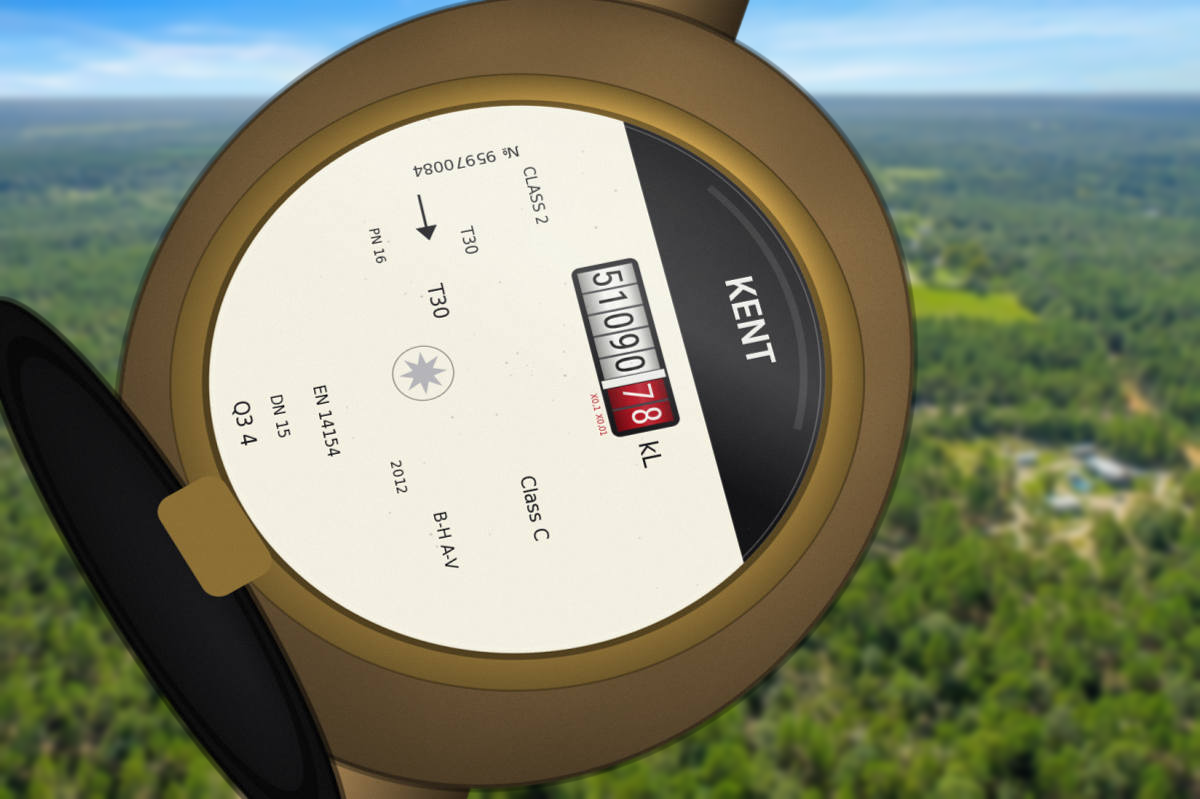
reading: 51090.78kL
